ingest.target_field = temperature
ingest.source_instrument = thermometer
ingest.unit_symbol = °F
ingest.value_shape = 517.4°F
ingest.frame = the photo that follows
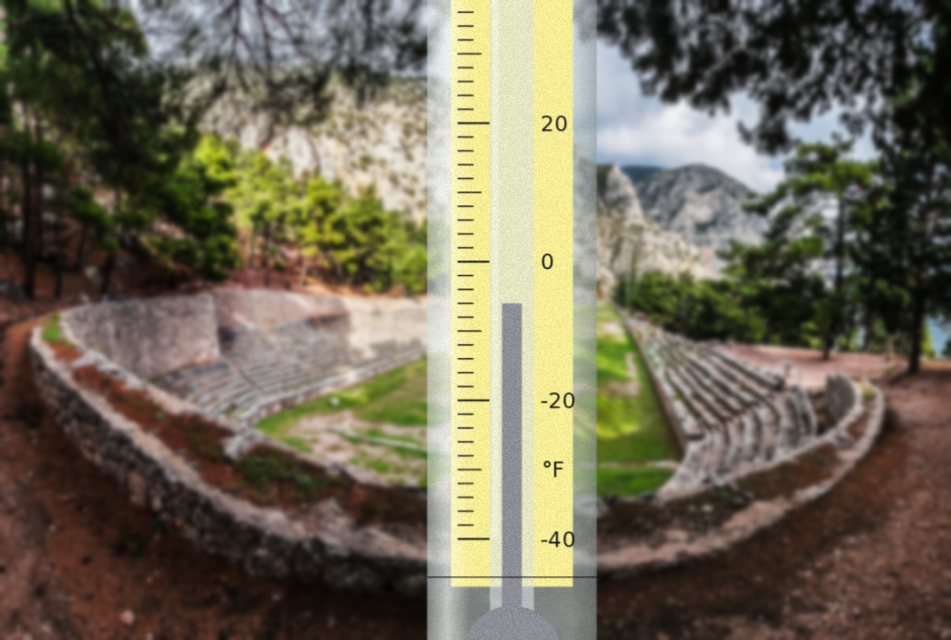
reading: -6°F
